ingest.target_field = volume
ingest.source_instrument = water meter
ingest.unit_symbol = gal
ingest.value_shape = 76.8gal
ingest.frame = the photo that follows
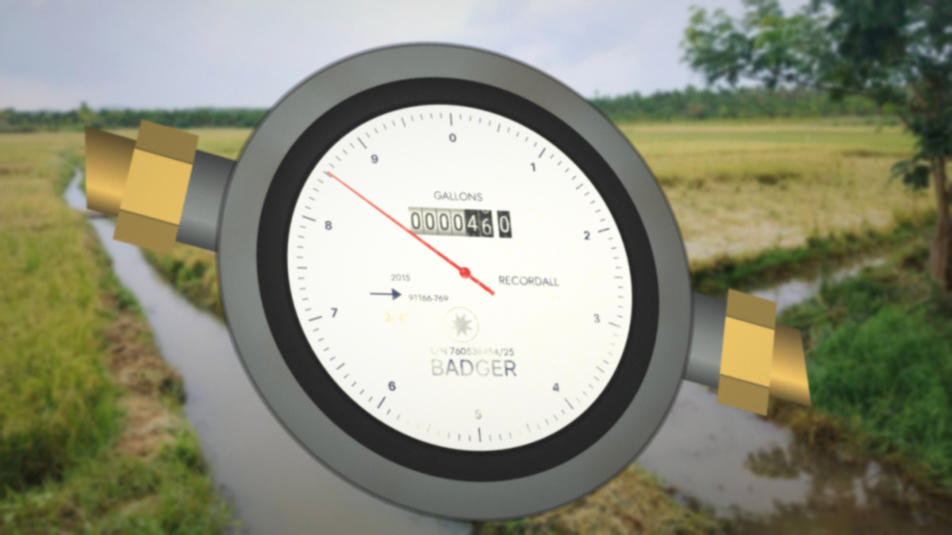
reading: 458.5gal
